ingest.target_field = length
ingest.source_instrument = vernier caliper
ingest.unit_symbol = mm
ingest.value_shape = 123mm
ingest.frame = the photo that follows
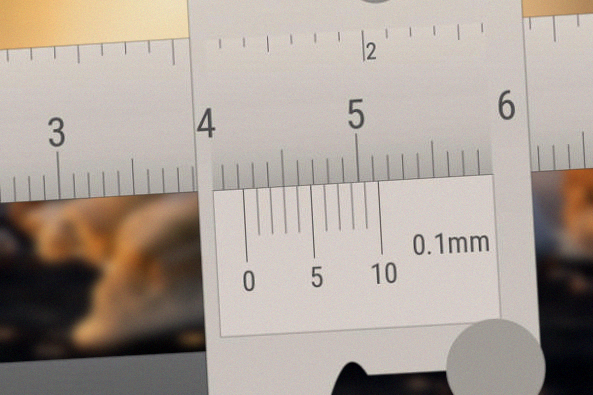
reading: 42.3mm
